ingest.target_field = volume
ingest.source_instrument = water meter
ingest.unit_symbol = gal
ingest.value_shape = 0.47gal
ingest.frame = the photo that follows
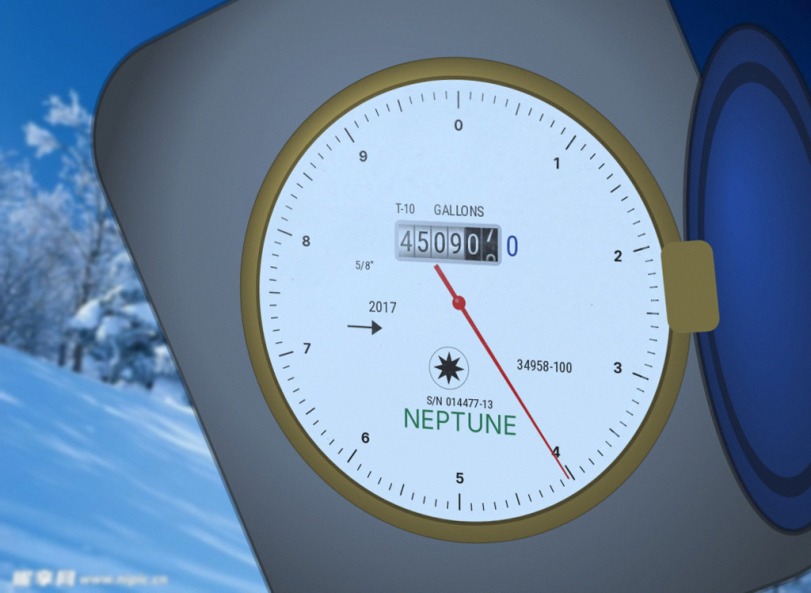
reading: 4509074.0gal
